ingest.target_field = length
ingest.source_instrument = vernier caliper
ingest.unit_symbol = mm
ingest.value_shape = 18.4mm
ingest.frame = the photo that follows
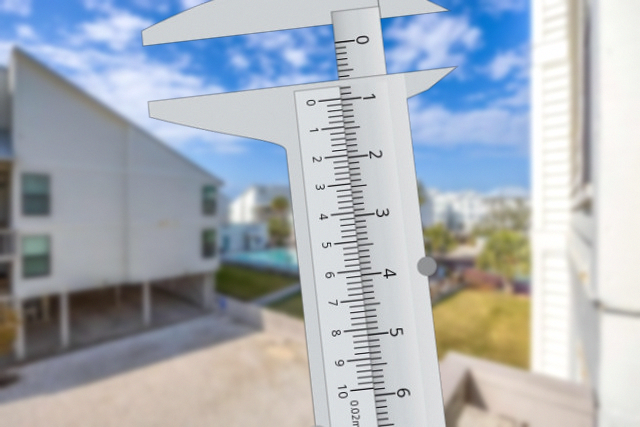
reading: 9.8mm
